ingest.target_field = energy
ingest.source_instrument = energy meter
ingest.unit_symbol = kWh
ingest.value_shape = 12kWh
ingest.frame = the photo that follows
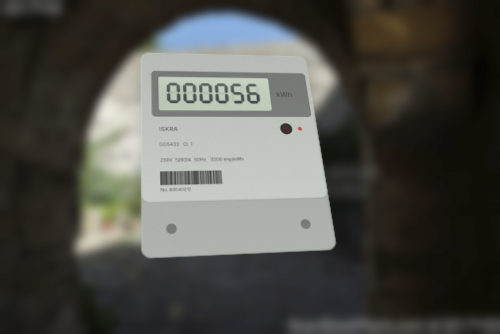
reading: 56kWh
